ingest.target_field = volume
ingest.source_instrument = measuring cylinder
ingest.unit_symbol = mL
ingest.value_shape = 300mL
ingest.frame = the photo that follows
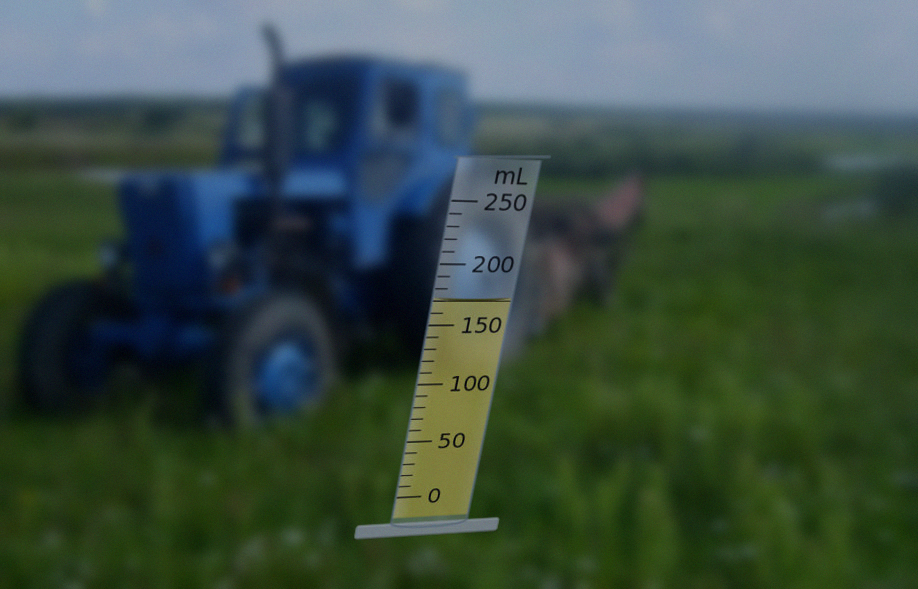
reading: 170mL
